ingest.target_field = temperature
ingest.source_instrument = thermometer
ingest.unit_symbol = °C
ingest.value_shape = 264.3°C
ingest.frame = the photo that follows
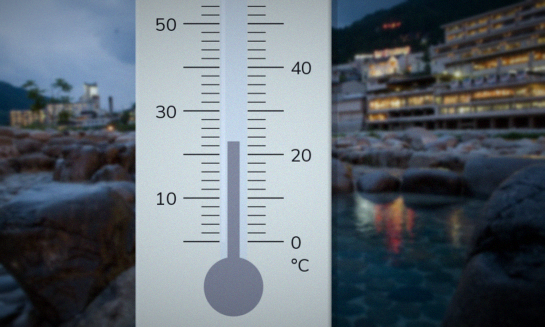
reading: 23°C
